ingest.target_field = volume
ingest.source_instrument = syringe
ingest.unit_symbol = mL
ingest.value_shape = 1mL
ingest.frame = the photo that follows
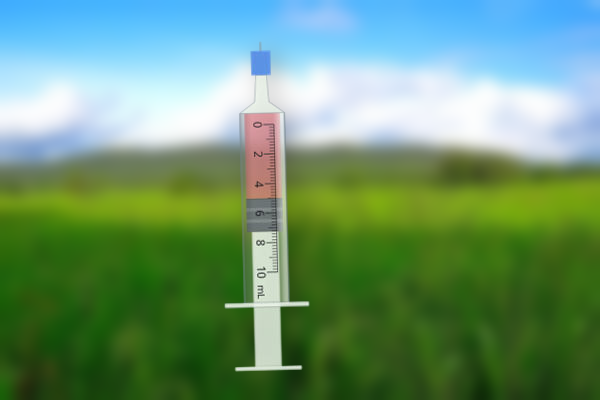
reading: 5mL
